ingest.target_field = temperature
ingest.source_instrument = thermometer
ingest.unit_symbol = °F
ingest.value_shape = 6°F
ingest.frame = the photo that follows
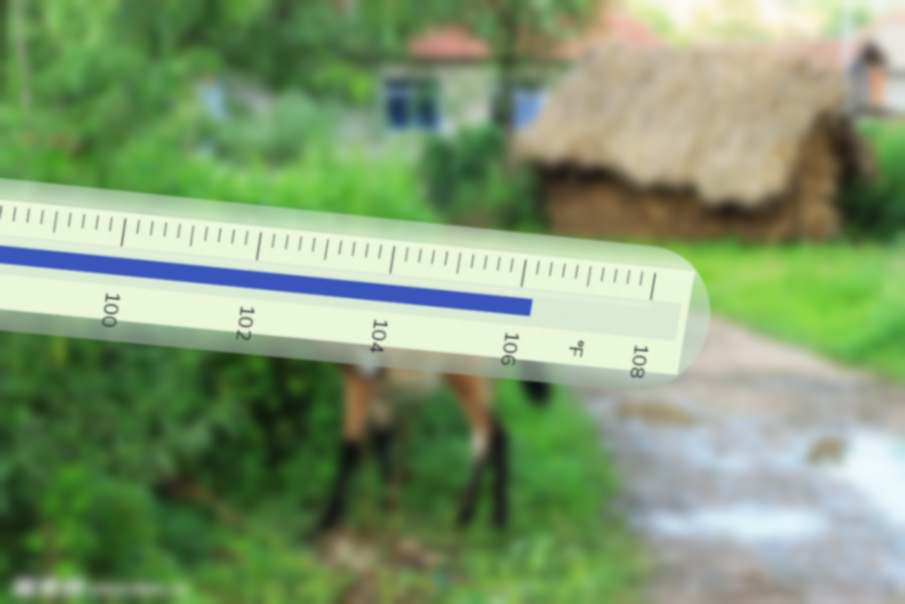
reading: 106.2°F
